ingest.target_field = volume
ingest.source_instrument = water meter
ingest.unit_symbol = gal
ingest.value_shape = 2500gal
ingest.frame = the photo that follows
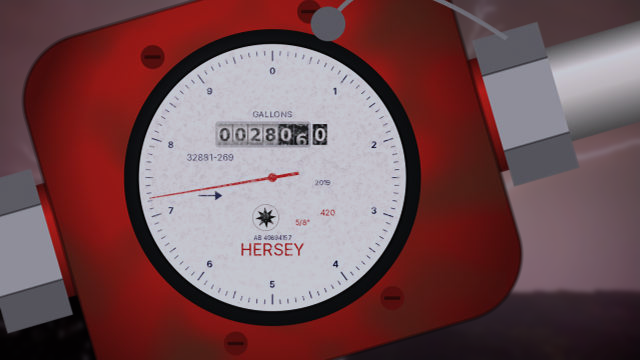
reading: 28057.2gal
